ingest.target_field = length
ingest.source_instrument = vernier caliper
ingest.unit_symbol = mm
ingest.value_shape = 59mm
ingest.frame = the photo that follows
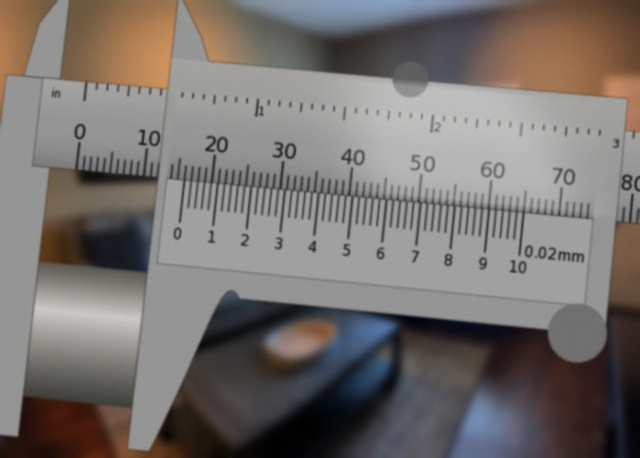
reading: 16.0mm
